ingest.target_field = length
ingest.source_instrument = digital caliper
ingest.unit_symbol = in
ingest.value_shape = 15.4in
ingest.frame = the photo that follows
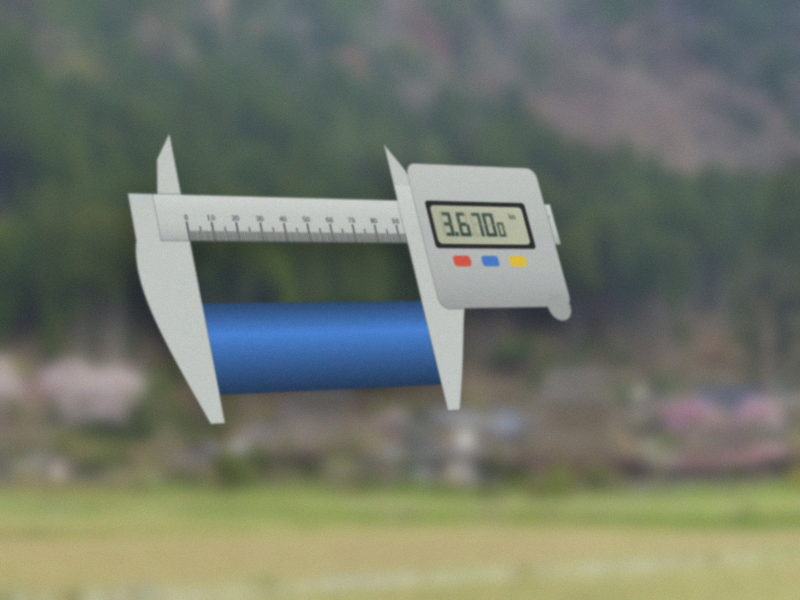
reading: 3.6700in
